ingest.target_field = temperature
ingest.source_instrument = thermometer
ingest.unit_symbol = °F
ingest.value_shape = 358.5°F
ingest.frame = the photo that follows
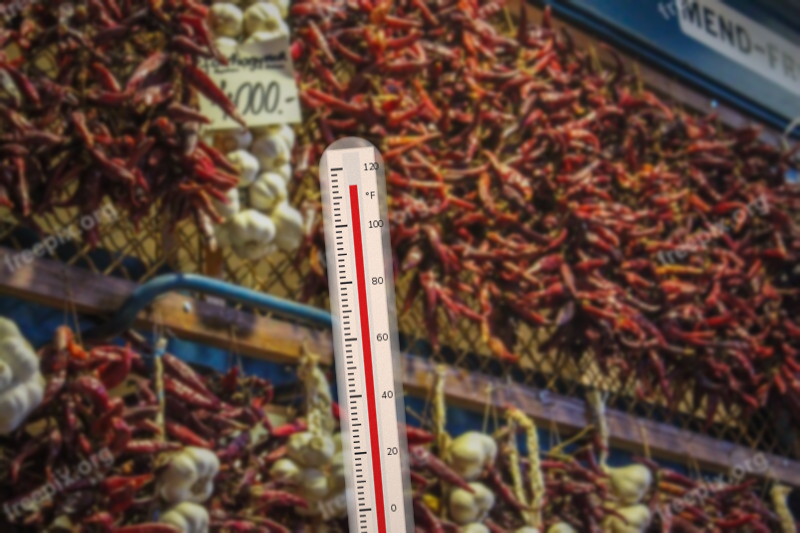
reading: 114°F
